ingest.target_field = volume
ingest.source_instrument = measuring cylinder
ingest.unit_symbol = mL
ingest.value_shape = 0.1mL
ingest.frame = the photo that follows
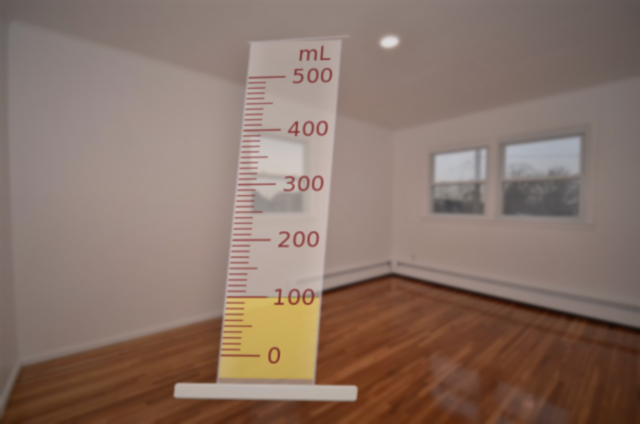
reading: 100mL
